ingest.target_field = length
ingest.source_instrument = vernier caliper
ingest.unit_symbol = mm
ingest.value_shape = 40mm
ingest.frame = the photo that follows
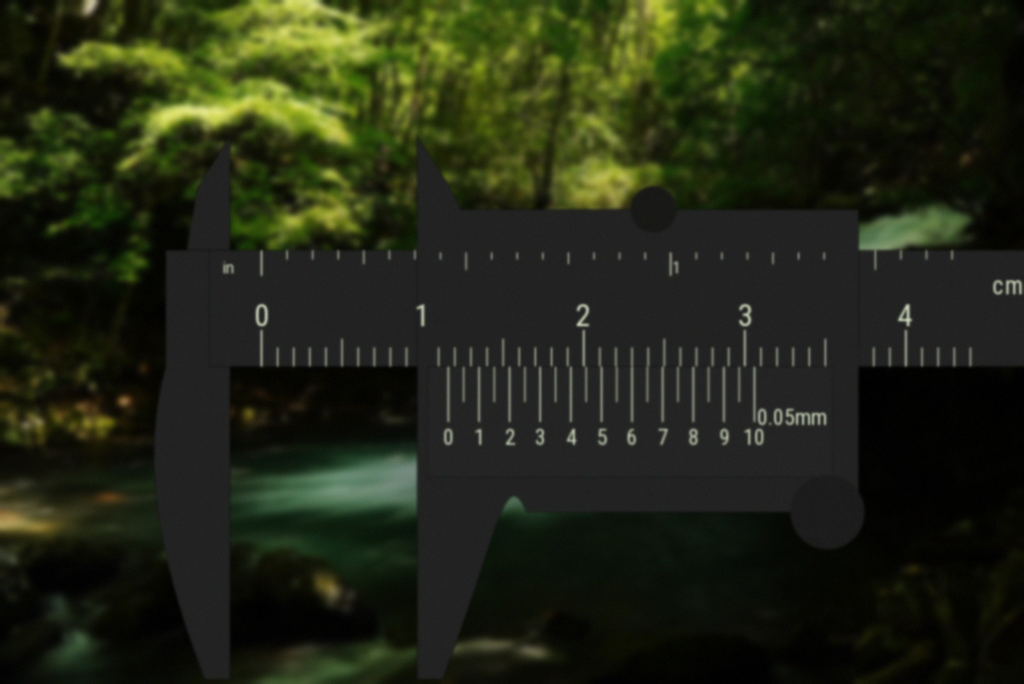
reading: 11.6mm
